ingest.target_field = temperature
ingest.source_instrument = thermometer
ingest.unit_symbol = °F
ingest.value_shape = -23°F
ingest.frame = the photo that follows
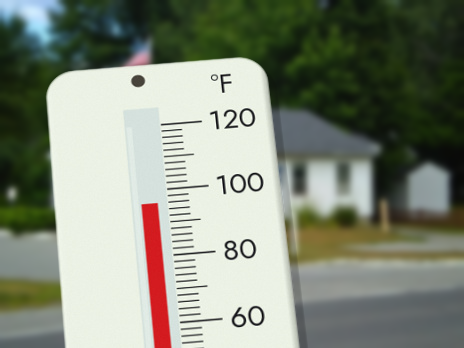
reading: 96°F
